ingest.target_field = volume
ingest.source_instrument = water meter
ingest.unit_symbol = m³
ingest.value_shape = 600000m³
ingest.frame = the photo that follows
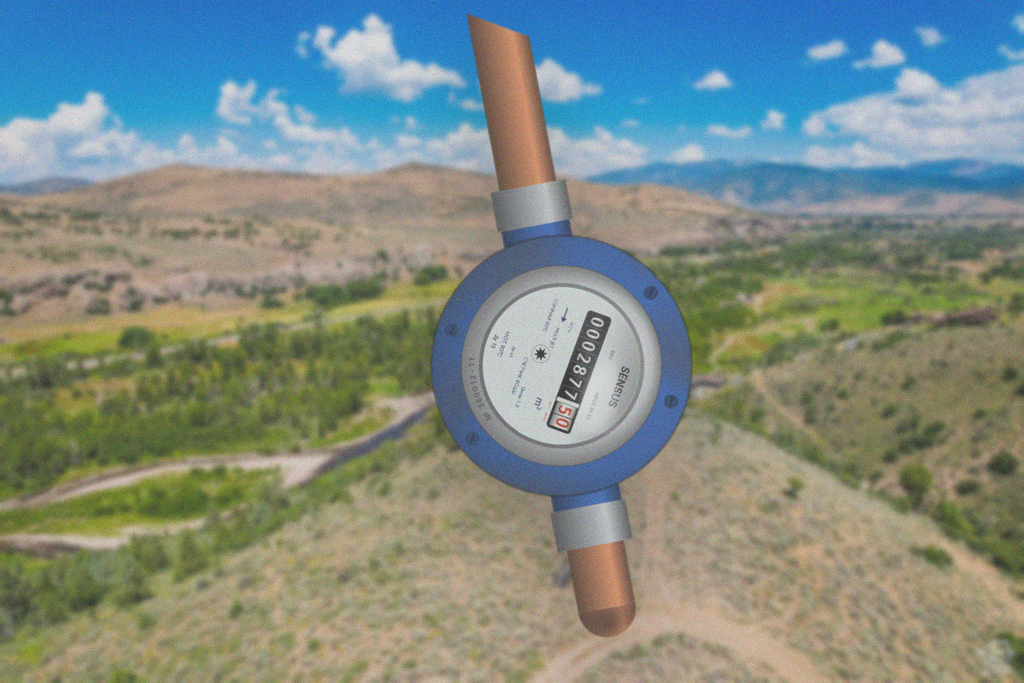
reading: 2877.50m³
